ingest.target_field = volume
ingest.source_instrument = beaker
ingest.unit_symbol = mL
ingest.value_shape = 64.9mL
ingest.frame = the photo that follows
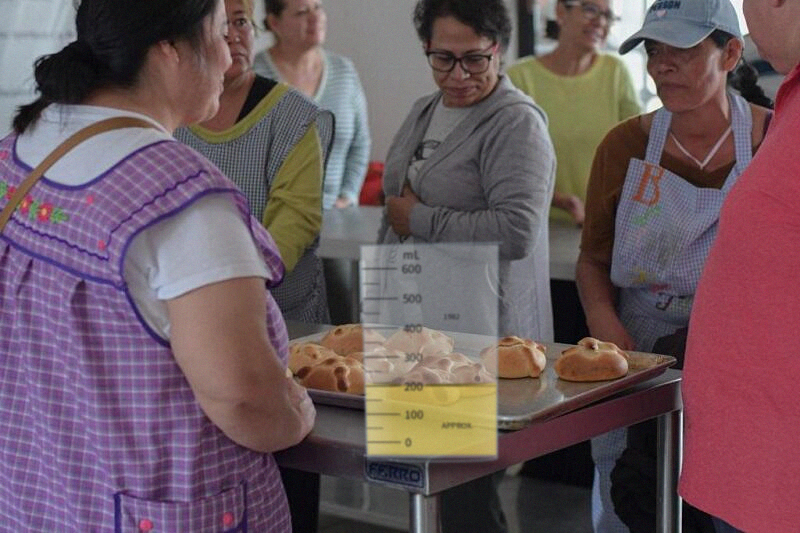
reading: 200mL
